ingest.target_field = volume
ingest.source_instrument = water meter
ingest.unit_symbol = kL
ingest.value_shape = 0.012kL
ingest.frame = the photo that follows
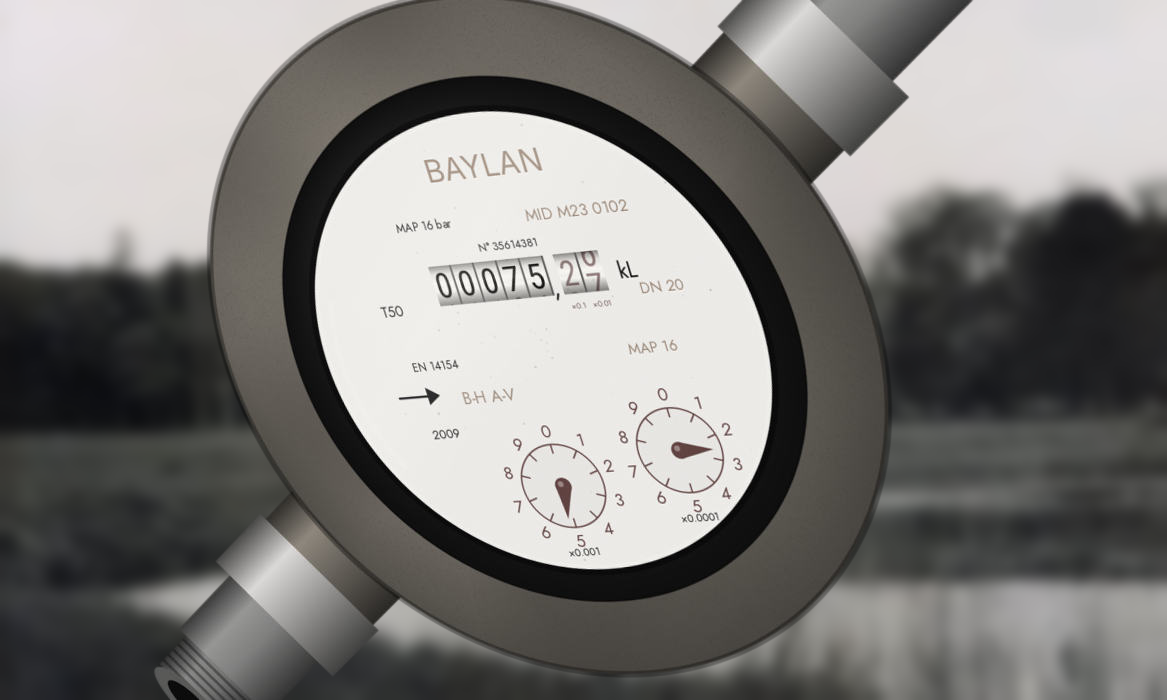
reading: 75.2652kL
